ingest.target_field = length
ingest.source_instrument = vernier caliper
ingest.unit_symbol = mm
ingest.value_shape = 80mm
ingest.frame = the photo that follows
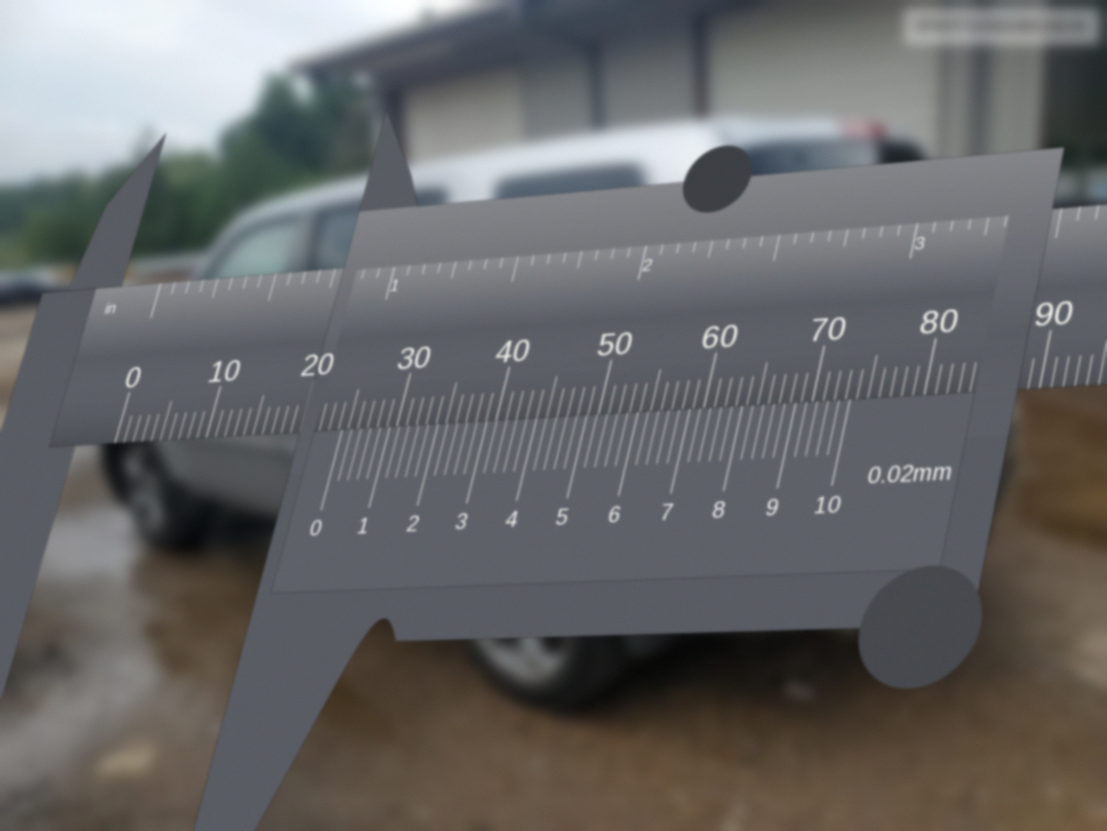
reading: 24.4mm
